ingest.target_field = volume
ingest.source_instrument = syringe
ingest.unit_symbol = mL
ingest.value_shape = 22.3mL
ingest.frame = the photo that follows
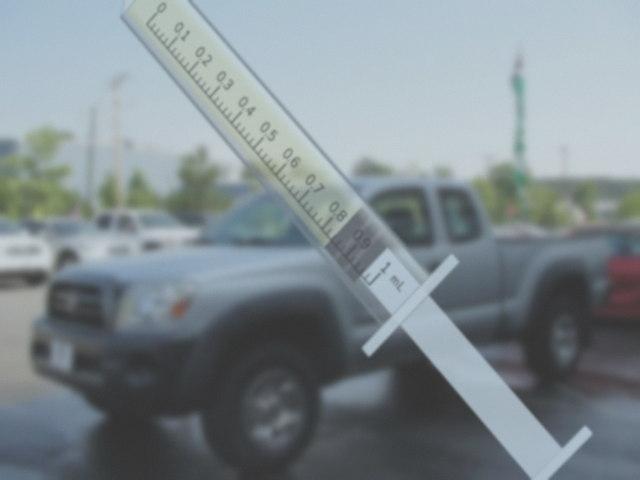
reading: 0.84mL
